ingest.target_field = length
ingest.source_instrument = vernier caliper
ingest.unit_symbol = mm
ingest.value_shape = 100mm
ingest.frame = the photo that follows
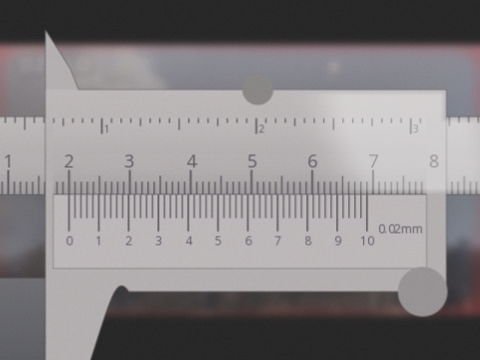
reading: 20.0mm
